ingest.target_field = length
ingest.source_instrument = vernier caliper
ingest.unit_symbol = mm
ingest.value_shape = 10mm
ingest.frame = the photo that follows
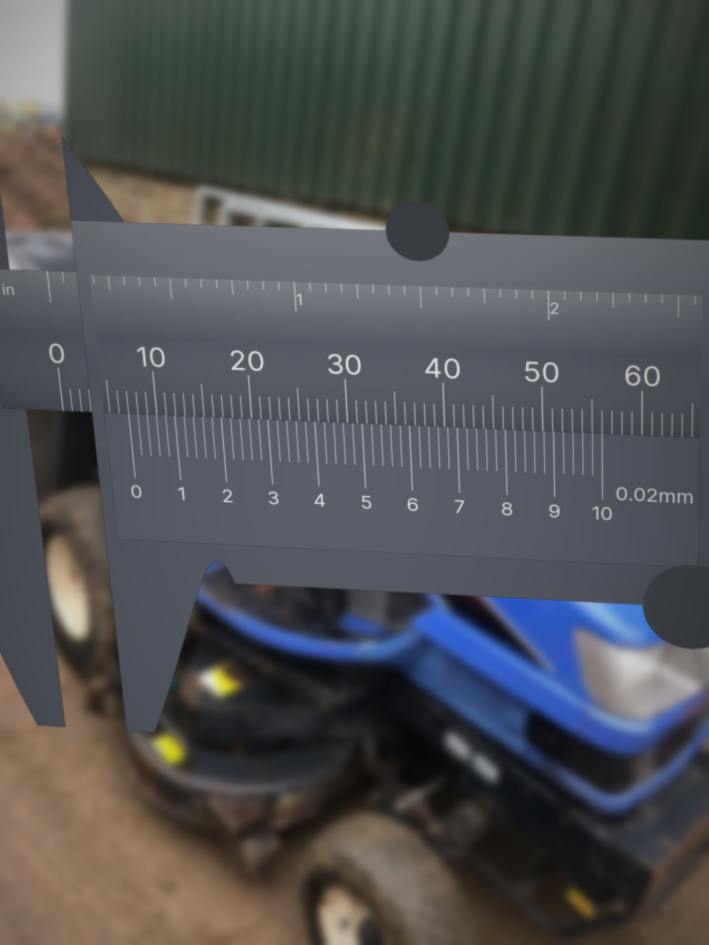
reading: 7.0mm
